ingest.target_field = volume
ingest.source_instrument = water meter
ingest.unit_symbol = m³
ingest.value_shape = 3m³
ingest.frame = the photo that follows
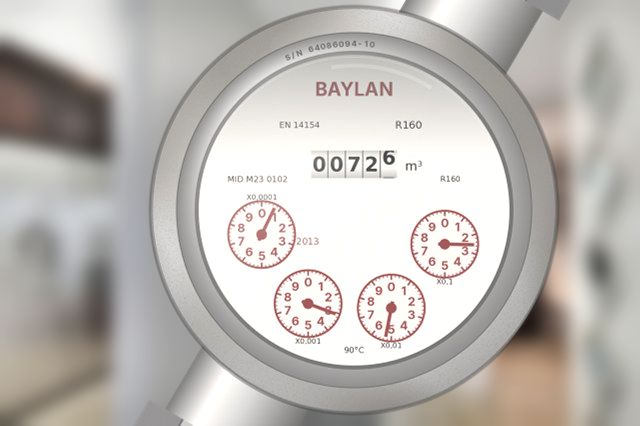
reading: 726.2530m³
